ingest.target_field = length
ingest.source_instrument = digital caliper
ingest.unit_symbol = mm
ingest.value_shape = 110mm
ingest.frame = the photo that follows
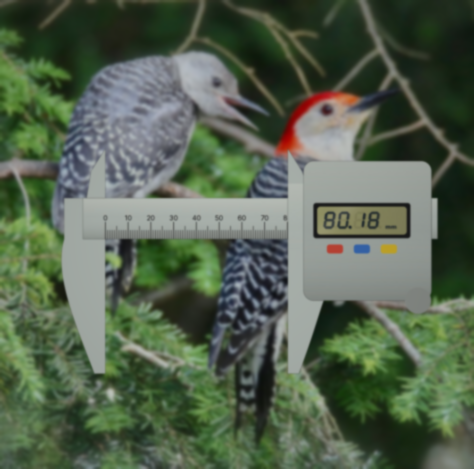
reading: 80.18mm
